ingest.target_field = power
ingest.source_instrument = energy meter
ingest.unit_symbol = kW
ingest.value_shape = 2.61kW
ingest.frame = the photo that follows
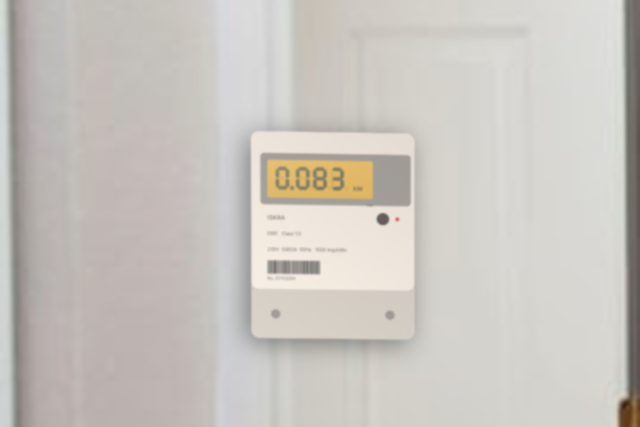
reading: 0.083kW
